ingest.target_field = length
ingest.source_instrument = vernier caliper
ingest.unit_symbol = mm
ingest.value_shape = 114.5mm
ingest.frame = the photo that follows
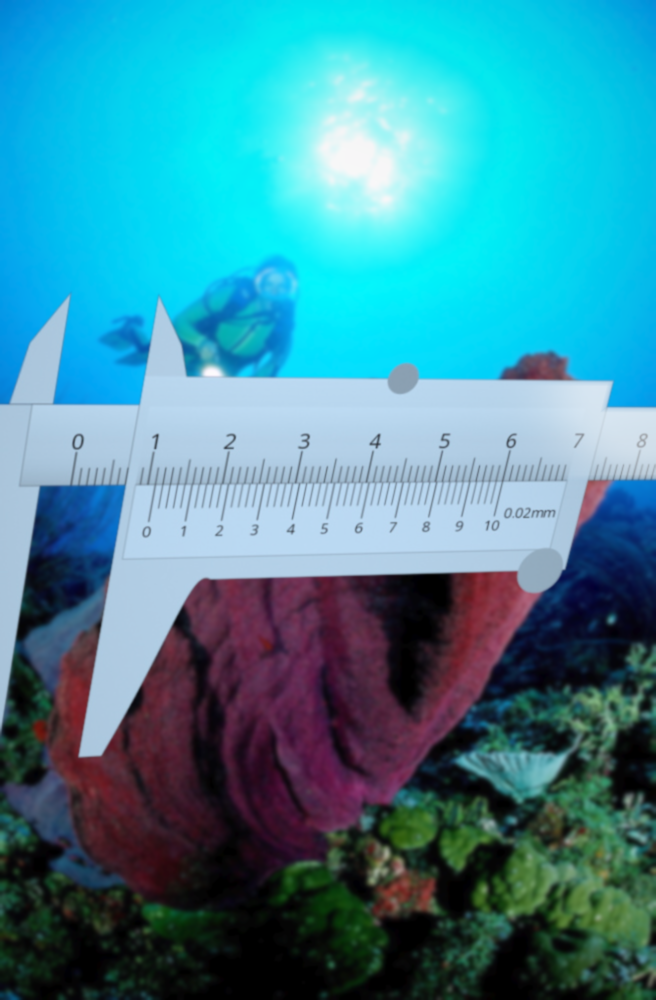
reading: 11.0mm
